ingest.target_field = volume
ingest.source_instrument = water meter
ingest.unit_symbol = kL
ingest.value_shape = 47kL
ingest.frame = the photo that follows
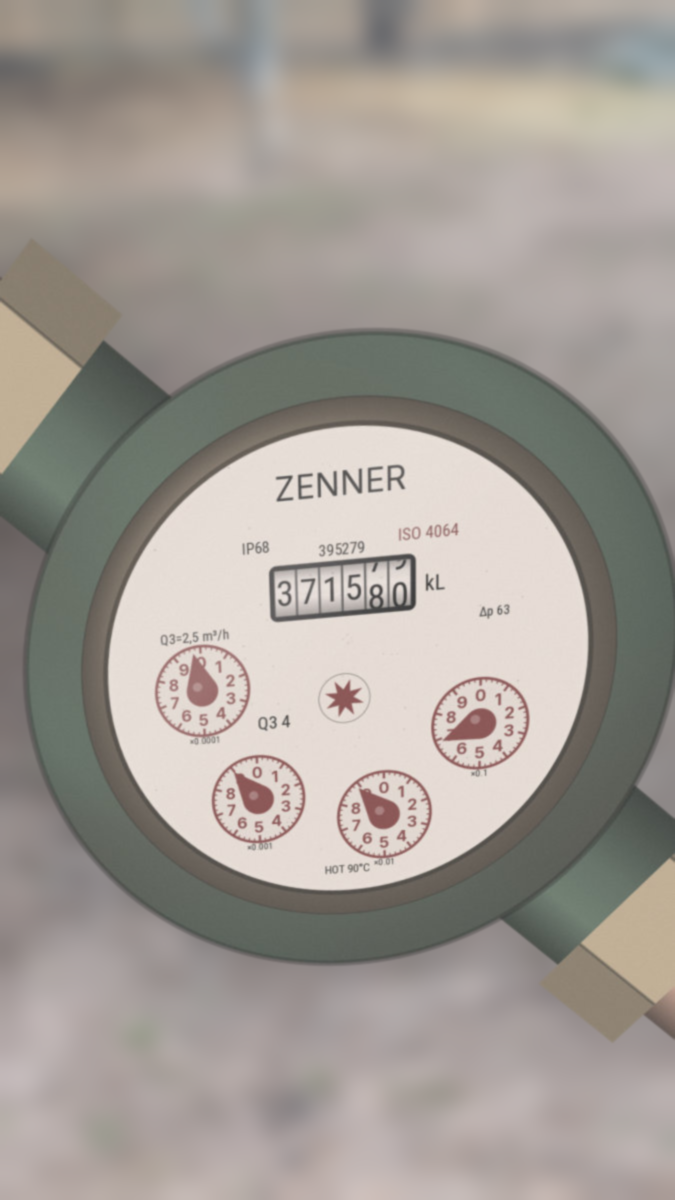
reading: 371579.6889kL
